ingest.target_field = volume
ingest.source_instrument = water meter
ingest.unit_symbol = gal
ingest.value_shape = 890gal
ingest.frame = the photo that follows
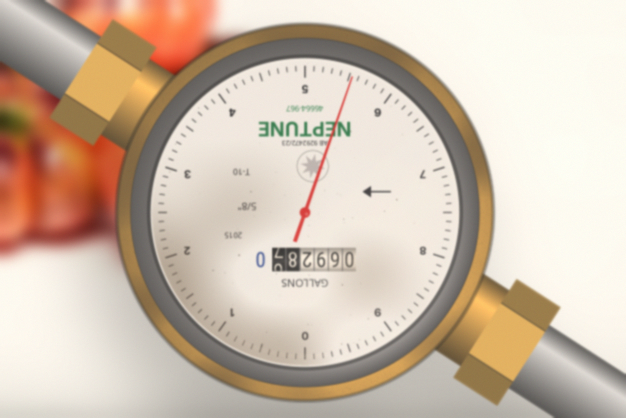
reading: 692865.5gal
